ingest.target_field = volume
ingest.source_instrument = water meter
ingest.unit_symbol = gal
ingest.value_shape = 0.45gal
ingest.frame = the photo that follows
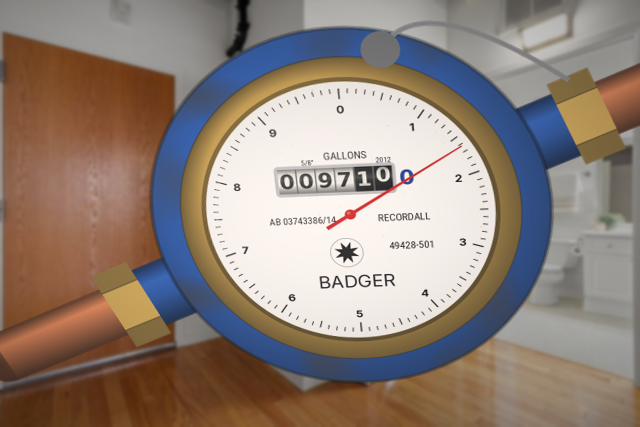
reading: 97101.6gal
